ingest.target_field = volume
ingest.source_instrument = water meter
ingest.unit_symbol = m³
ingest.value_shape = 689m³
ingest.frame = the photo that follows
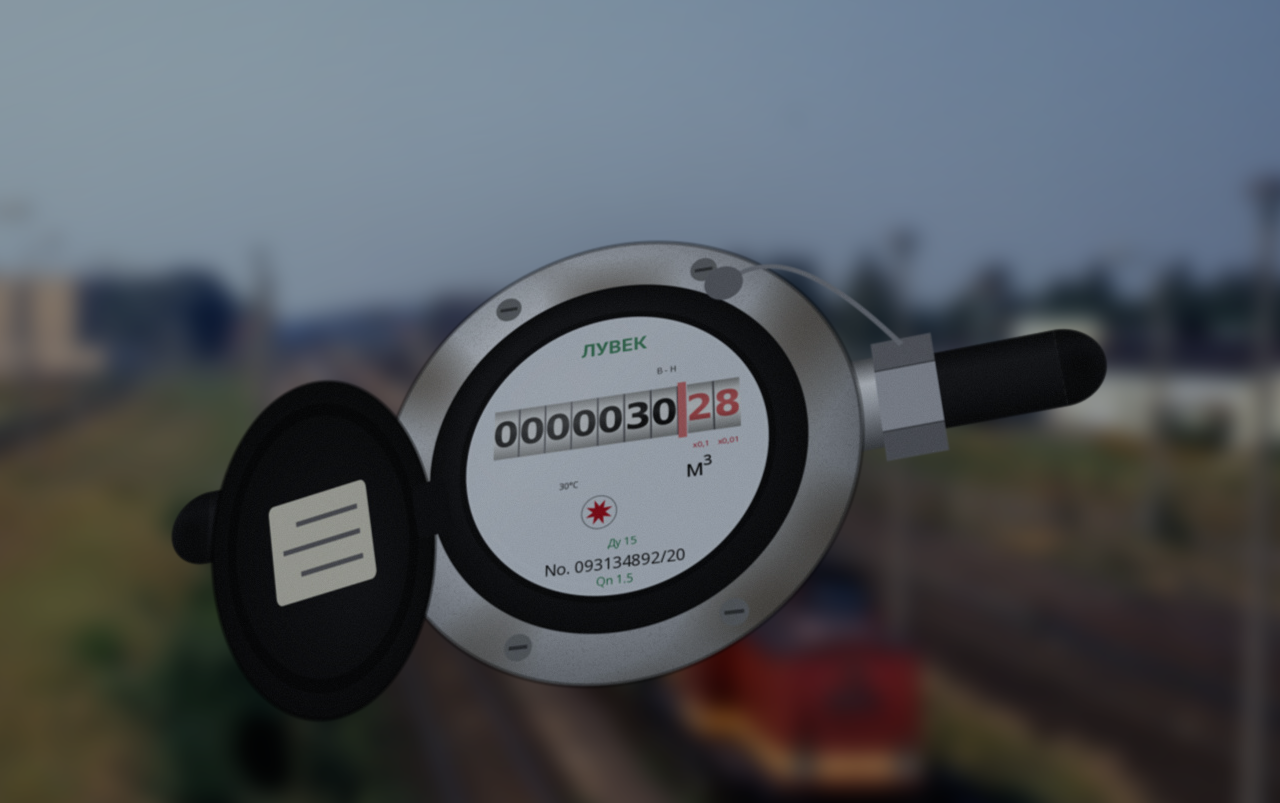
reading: 30.28m³
